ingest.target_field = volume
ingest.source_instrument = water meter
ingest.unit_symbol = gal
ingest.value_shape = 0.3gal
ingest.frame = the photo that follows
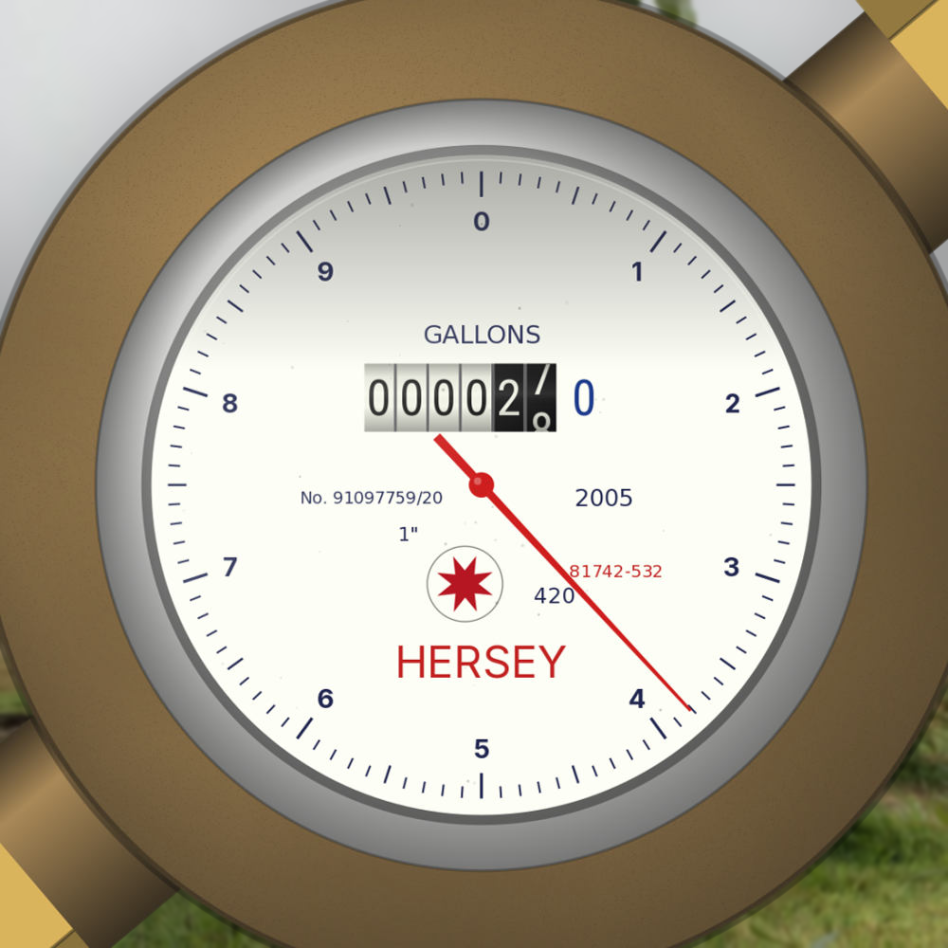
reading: 273.8gal
